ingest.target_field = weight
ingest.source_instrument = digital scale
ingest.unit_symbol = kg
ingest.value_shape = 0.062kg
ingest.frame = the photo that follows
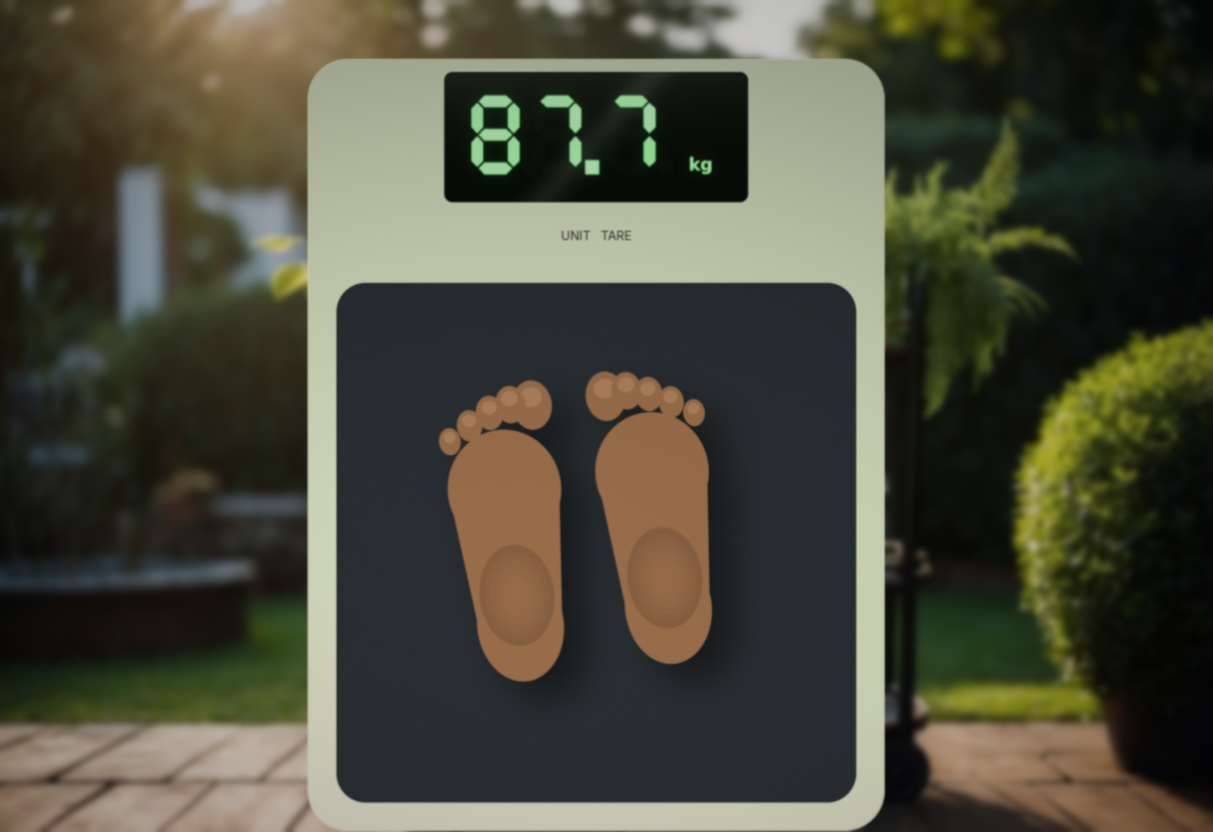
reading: 87.7kg
